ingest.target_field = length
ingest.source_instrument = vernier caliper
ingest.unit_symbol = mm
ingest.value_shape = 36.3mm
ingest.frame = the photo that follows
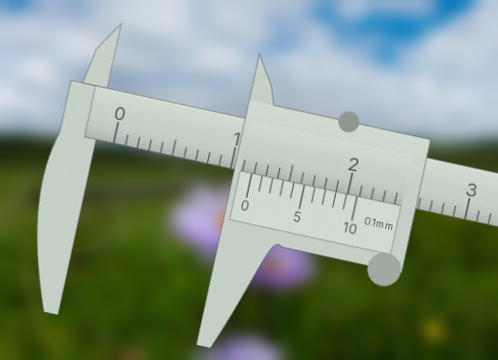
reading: 11.8mm
